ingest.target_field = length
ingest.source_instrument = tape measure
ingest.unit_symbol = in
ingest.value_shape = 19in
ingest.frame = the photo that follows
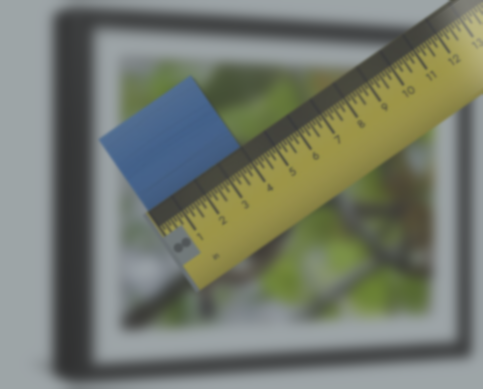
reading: 4in
